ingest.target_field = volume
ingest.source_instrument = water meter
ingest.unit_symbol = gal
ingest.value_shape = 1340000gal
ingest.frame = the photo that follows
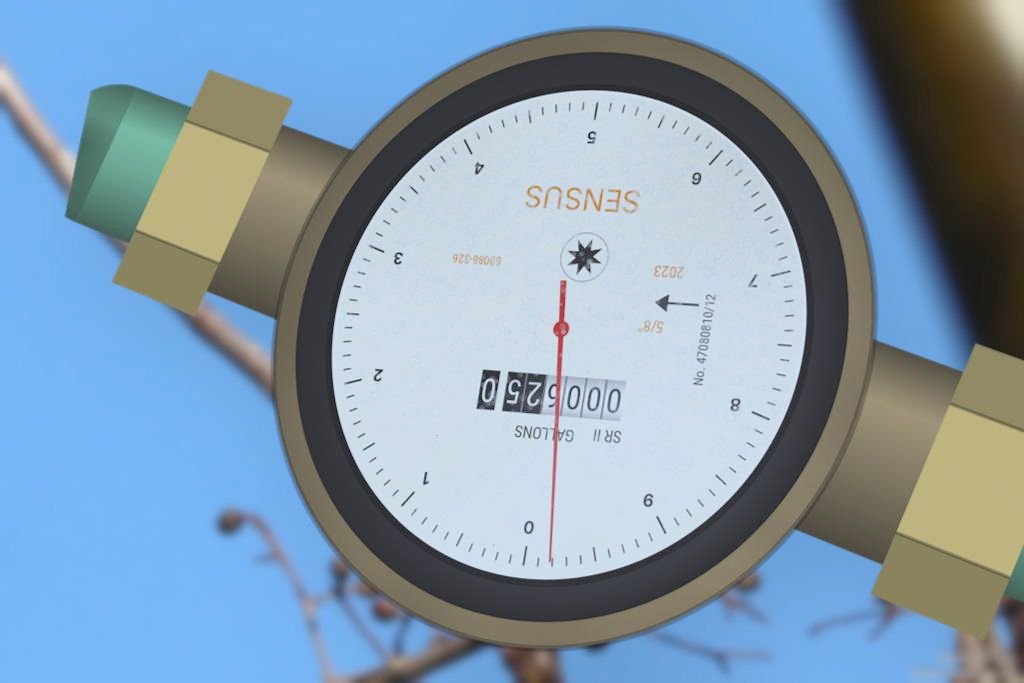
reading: 6249.8gal
